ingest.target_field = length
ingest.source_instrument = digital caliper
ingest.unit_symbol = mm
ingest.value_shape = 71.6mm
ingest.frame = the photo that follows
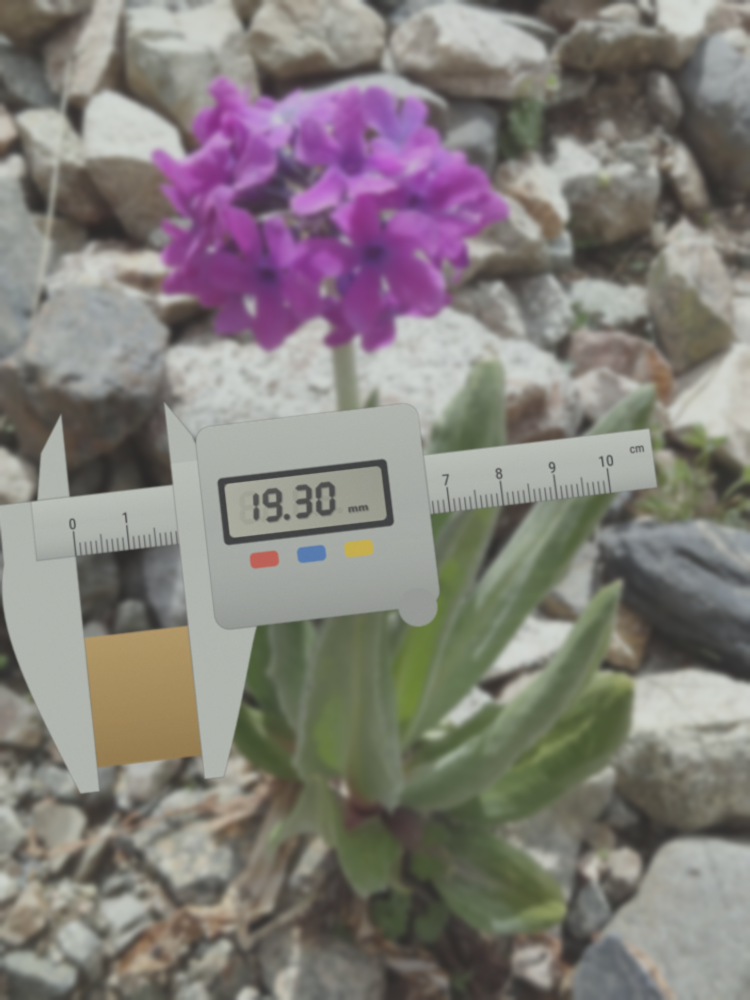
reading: 19.30mm
